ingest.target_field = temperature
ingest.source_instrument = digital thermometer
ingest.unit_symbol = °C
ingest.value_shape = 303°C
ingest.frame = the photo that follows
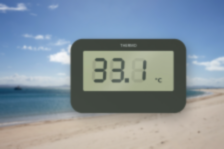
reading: 33.1°C
